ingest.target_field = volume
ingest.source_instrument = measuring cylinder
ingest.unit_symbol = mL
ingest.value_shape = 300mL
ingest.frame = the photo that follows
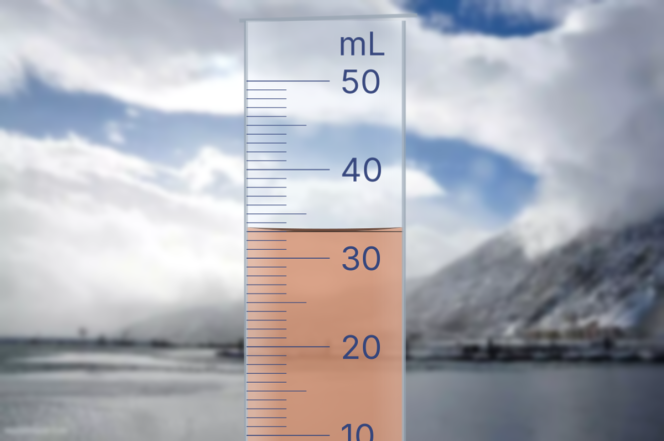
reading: 33mL
